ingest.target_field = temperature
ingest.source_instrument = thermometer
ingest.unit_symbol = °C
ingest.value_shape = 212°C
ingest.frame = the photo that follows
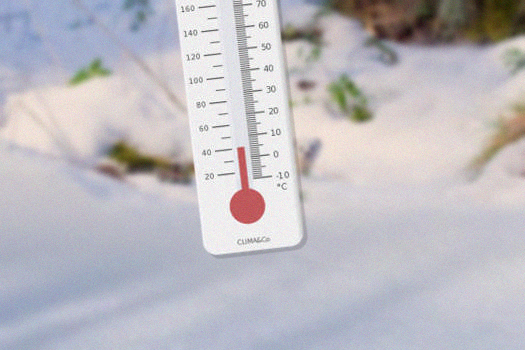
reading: 5°C
